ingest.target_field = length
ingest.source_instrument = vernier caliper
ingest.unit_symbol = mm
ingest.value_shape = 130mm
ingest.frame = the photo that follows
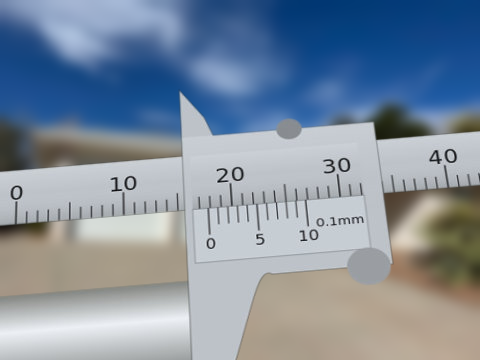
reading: 17.8mm
